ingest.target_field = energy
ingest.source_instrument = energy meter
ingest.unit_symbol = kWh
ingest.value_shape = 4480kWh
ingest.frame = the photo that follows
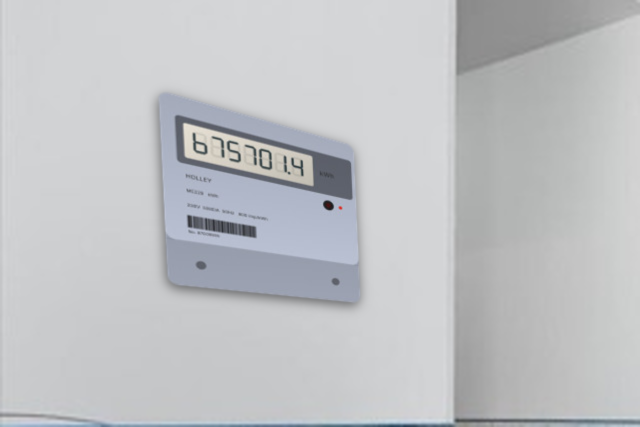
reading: 675701.4kWh
